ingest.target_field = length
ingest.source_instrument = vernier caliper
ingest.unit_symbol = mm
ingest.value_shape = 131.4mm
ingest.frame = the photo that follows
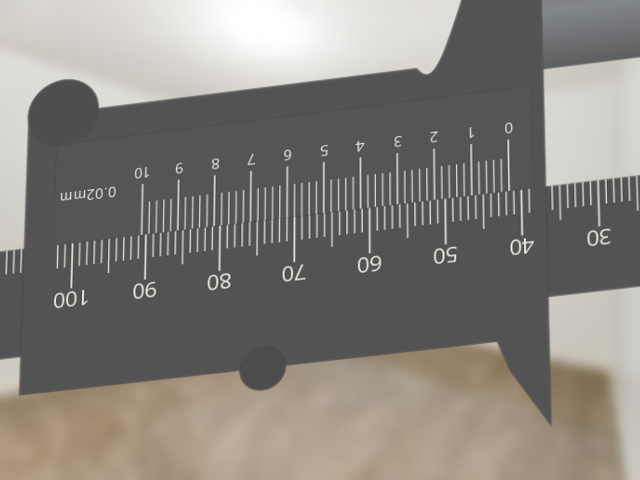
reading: 41.6mm
